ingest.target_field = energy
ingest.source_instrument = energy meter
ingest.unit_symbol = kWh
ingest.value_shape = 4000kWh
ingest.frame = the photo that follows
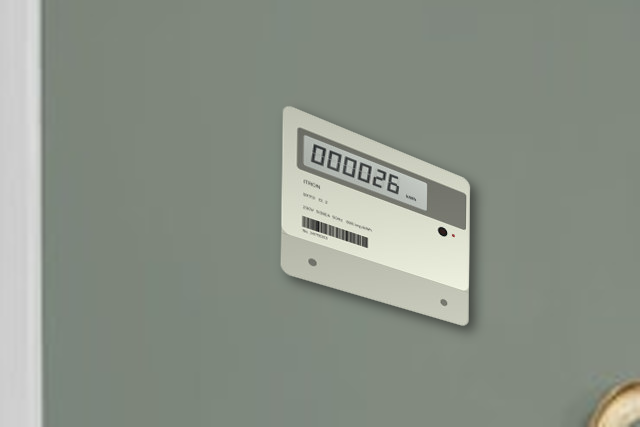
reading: 26kWh
